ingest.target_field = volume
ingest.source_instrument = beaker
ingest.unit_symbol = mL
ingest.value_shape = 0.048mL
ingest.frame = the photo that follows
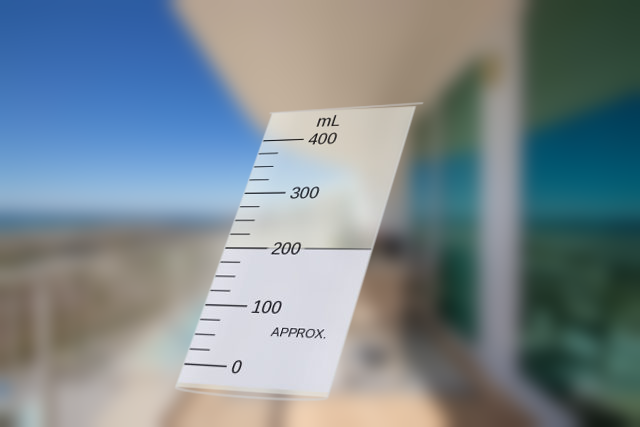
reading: 200mL
